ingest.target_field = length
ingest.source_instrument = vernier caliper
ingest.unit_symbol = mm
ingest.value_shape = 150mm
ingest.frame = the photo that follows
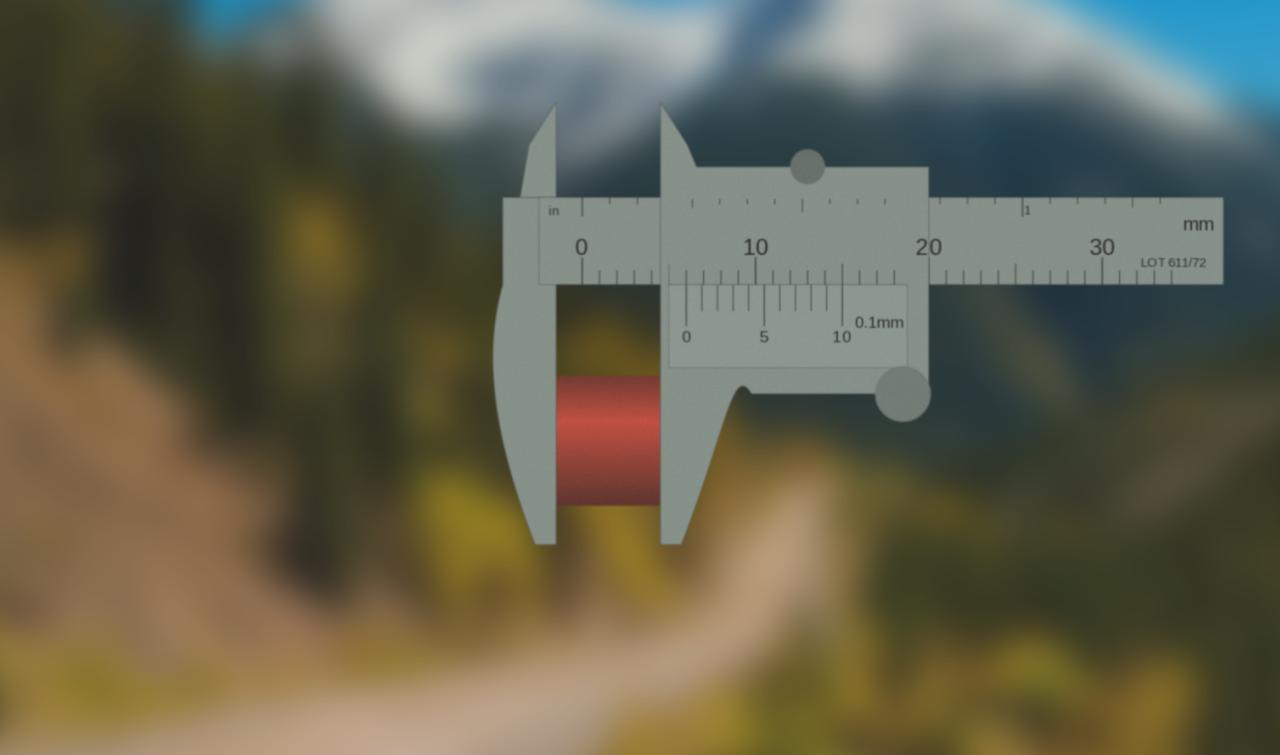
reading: 6.0mm
